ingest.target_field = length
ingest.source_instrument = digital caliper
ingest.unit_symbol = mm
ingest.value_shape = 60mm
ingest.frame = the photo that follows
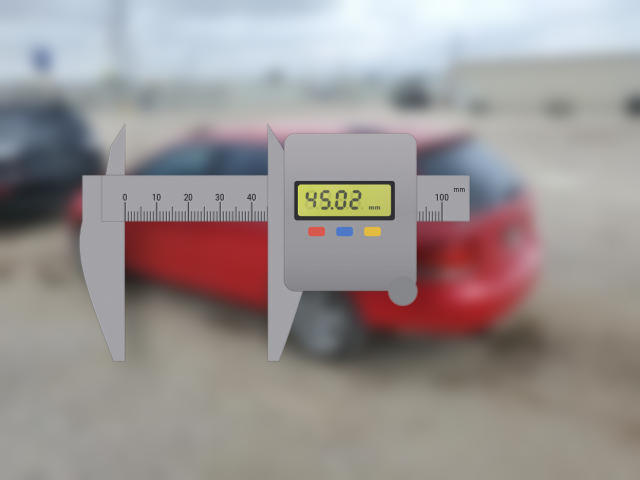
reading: 45.02mm
